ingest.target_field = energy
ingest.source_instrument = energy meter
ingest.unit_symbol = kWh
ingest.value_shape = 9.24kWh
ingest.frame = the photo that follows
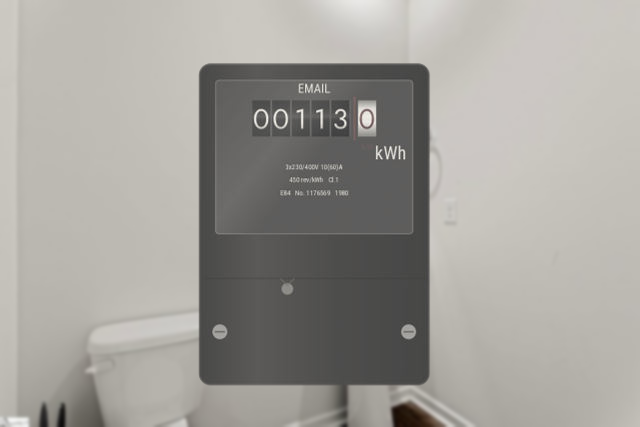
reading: 113.0kWh
